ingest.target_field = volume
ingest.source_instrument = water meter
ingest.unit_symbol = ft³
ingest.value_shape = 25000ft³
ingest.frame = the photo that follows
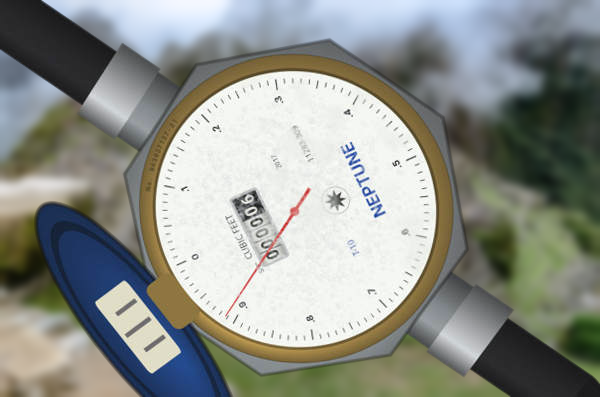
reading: 5.91ft³
